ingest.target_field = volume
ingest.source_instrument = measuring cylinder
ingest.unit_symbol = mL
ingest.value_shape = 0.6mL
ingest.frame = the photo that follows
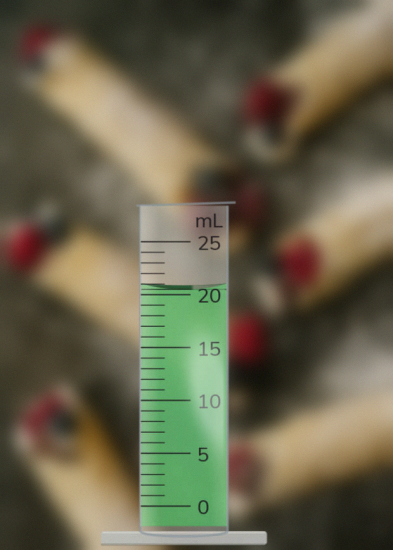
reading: 20.5mL
